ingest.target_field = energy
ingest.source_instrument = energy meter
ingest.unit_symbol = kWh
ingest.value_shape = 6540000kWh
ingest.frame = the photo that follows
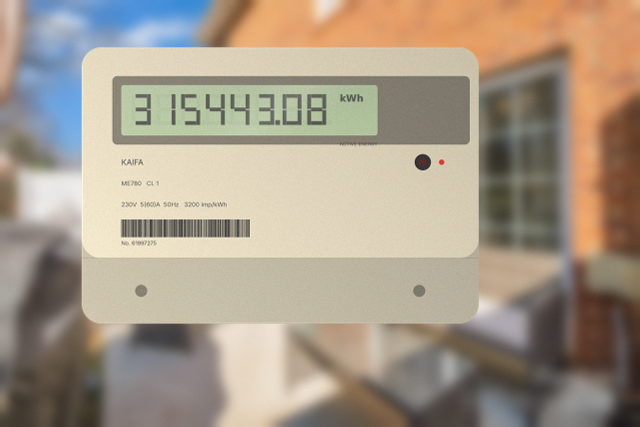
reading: 315443.08kWh
